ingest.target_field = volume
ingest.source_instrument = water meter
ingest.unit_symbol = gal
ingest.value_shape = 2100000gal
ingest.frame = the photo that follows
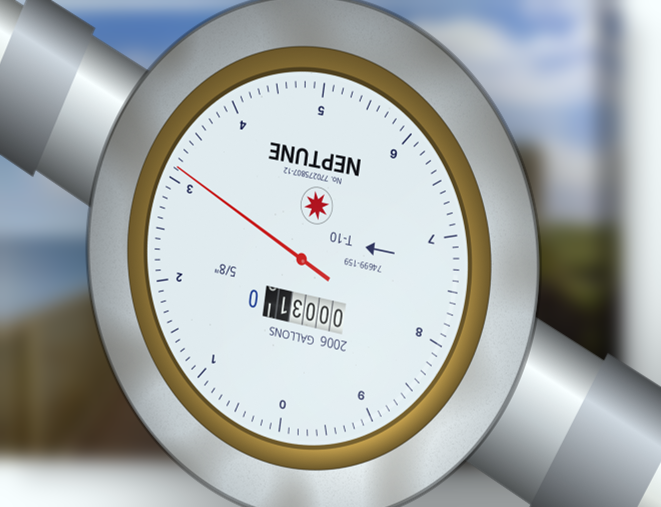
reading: 3113.1gal
